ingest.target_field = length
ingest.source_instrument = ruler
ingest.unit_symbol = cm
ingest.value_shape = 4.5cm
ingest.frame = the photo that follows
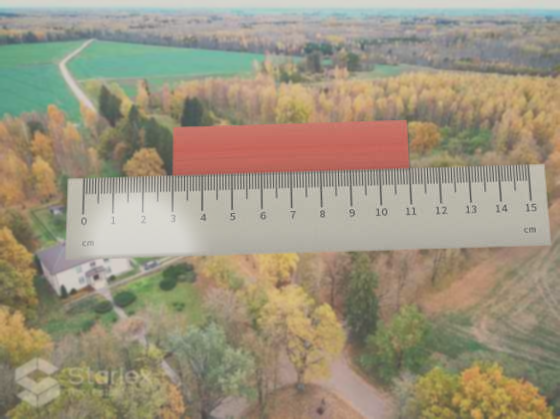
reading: 8cm
